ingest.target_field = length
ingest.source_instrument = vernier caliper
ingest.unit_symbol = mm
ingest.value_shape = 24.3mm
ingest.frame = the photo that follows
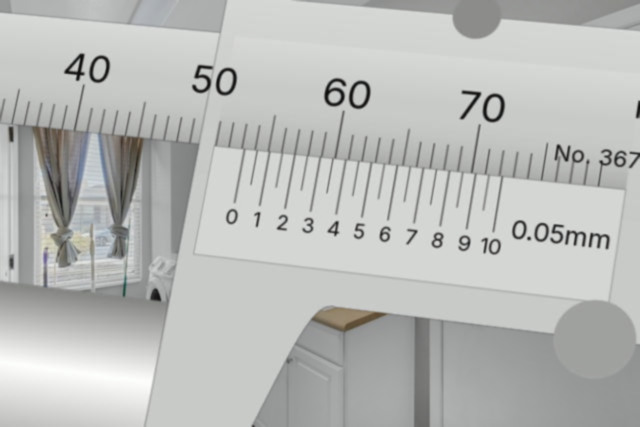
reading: 53.2mm
